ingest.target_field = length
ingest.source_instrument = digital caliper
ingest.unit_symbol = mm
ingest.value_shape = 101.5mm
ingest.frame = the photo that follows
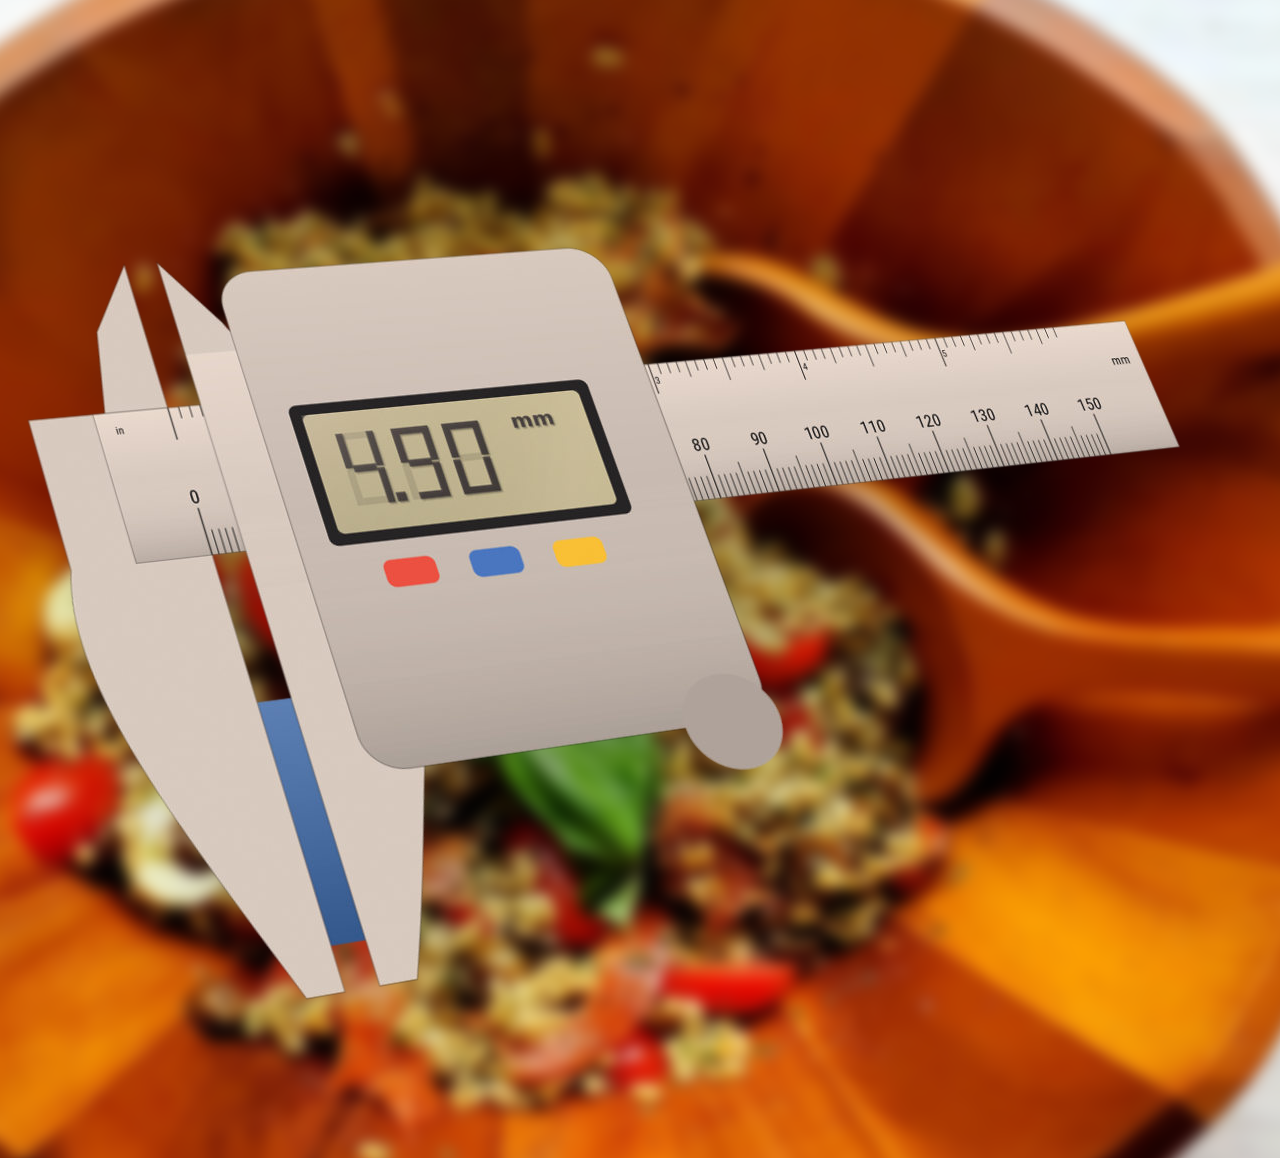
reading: 4.90mm
